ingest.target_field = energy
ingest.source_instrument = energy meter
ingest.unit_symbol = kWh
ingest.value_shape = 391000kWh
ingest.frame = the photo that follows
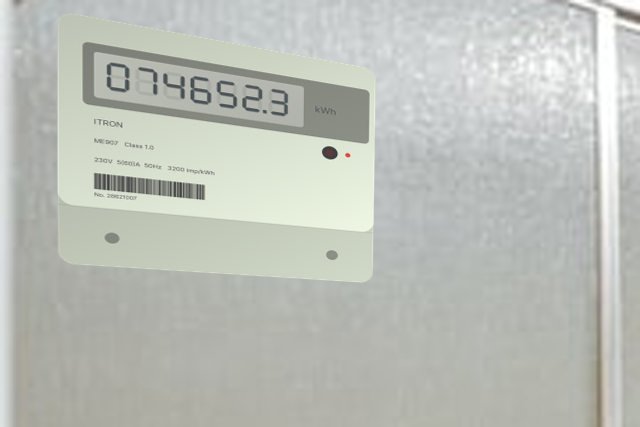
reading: 74652.3kWh
